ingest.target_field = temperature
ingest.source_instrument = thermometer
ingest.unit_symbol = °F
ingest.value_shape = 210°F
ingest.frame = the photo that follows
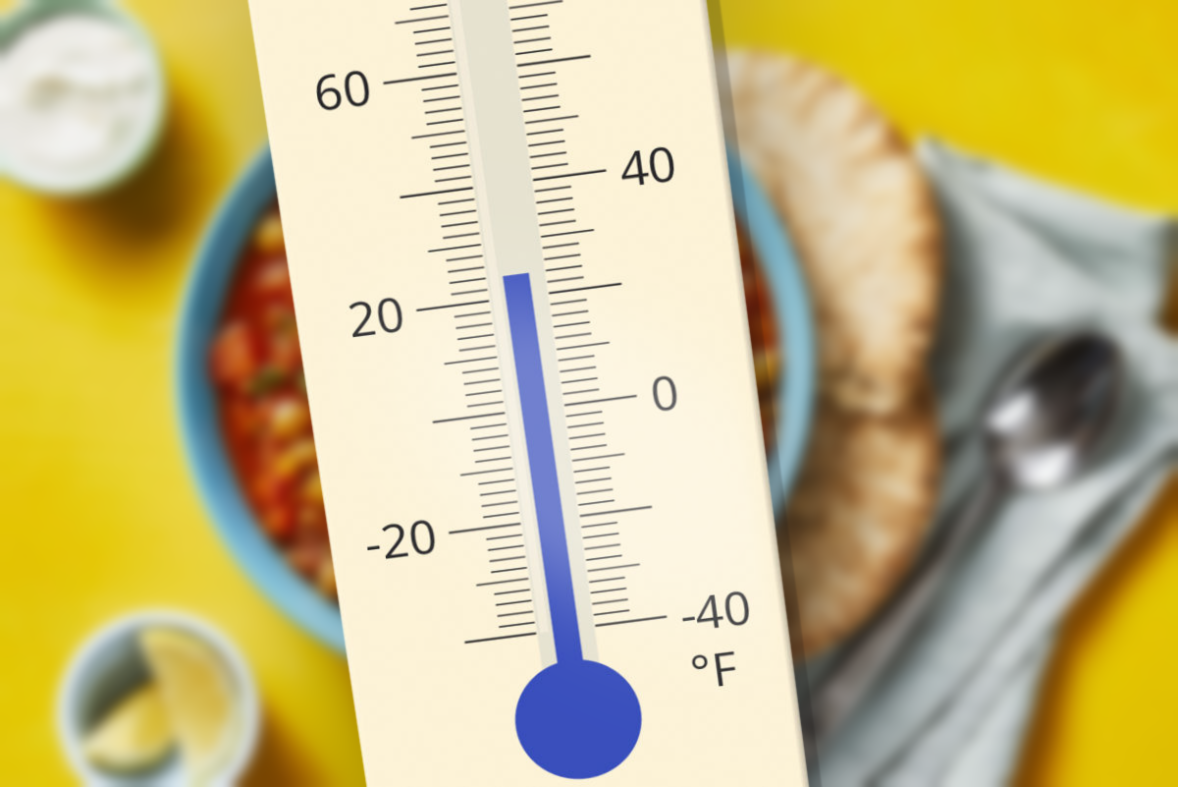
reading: 24°F
